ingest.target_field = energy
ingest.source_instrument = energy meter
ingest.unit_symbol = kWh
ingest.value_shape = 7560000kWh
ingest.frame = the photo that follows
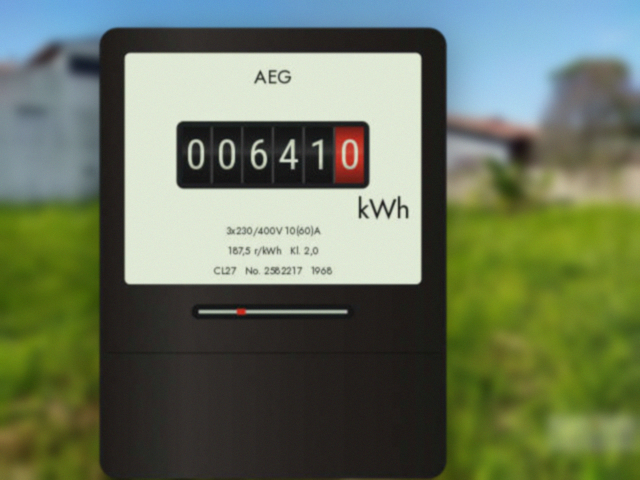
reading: 641.0kWh
